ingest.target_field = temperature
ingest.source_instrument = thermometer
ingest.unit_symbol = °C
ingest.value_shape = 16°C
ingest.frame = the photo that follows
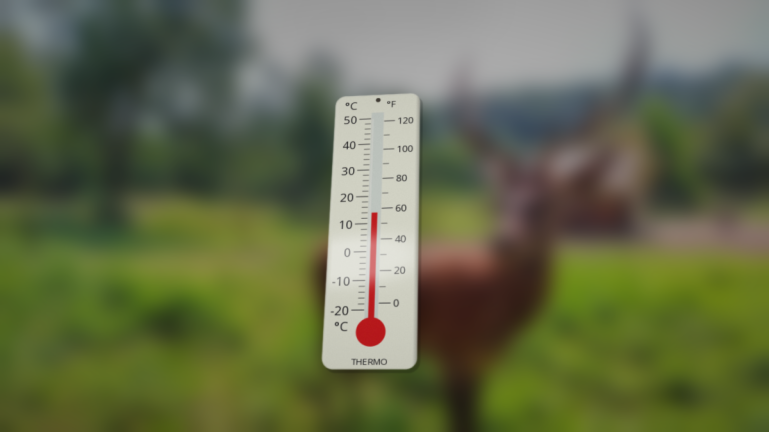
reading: 14°C
